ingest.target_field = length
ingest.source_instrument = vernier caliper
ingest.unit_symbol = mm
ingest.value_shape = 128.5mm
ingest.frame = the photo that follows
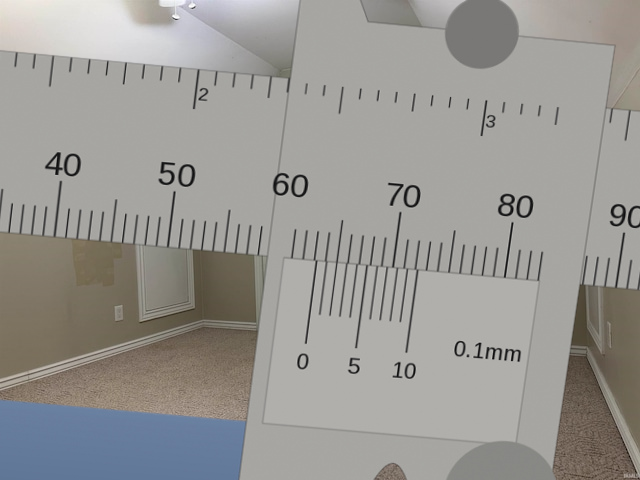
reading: 63.2mm
